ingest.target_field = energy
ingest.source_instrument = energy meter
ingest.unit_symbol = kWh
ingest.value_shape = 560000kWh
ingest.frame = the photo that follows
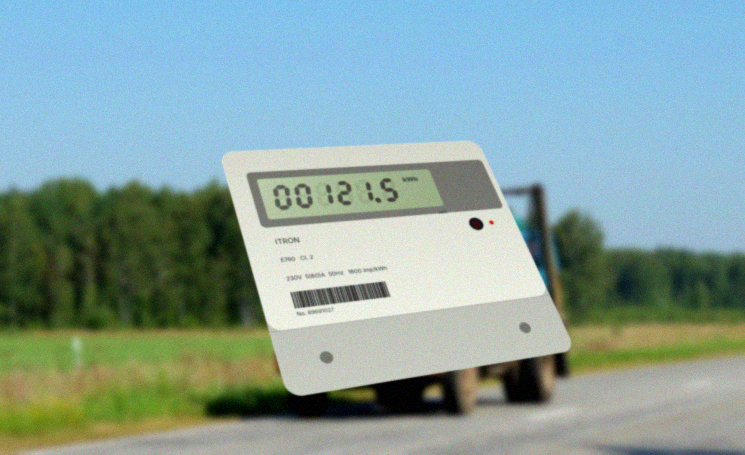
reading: 121.5kWh
